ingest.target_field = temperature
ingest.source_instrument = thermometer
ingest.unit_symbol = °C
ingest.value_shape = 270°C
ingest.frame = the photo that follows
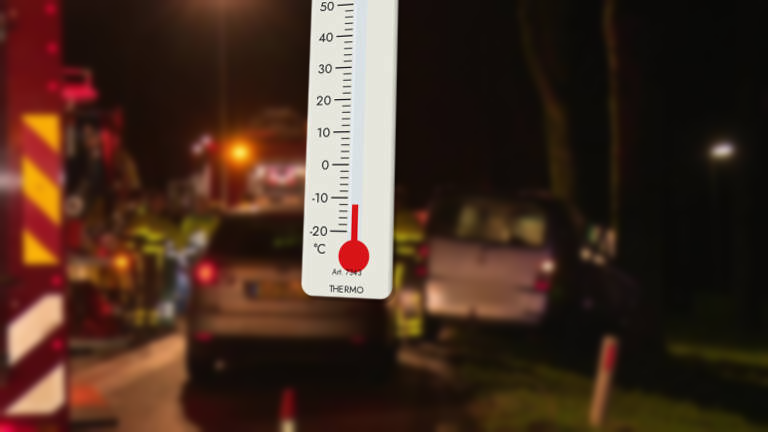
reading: -12°C
